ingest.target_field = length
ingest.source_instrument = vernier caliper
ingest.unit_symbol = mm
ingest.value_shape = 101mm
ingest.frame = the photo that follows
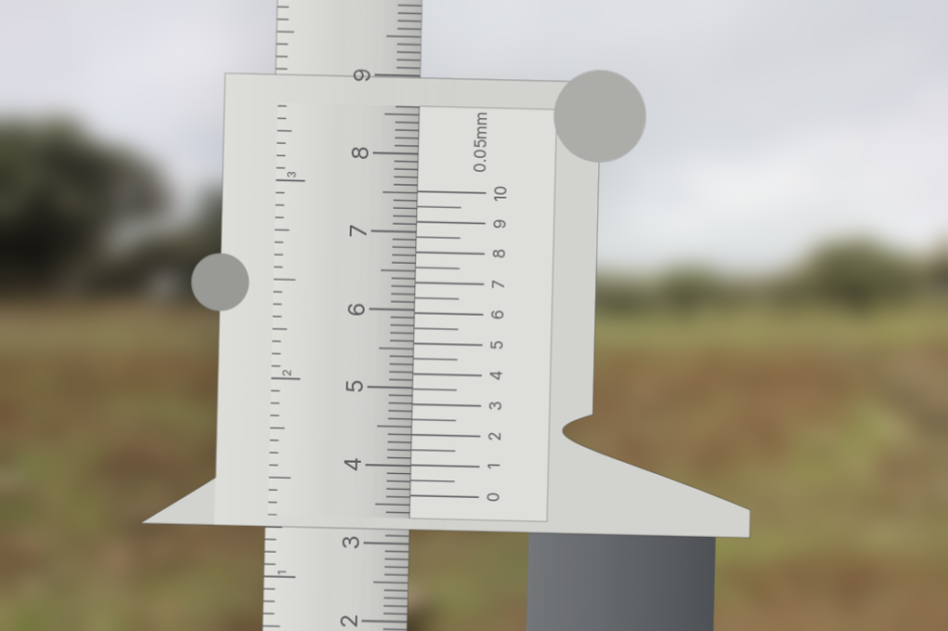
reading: 36.2mm
